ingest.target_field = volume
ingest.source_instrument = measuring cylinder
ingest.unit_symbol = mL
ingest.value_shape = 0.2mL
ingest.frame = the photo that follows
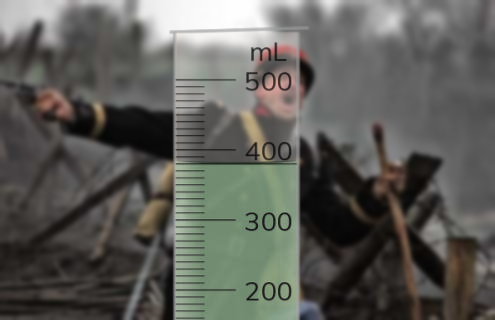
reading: 380mL
